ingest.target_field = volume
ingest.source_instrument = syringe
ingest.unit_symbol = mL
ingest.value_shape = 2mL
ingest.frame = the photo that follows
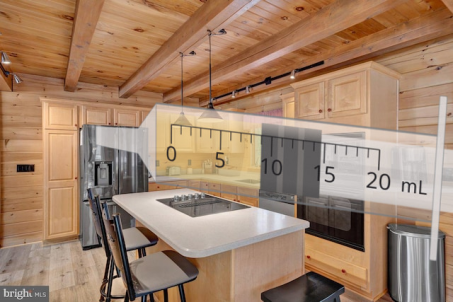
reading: 9mL
